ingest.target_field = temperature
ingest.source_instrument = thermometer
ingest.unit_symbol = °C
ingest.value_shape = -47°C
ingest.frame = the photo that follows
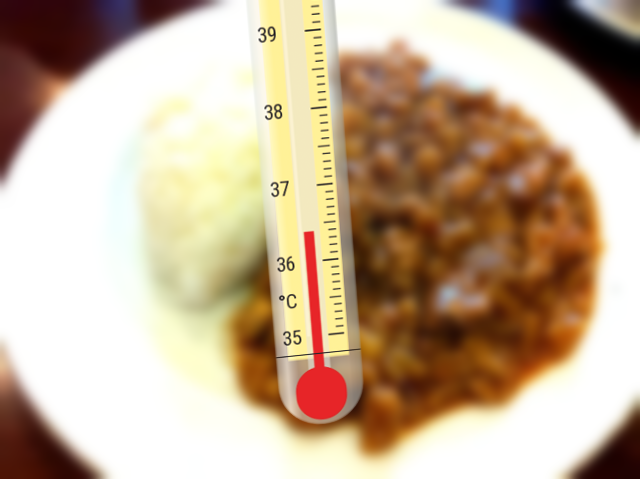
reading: 36.4°C
